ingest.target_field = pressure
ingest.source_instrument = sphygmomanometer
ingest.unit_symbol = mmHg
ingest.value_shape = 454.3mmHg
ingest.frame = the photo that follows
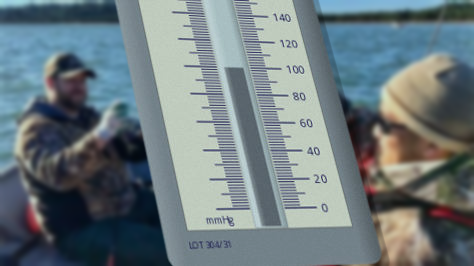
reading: 100mmHg
